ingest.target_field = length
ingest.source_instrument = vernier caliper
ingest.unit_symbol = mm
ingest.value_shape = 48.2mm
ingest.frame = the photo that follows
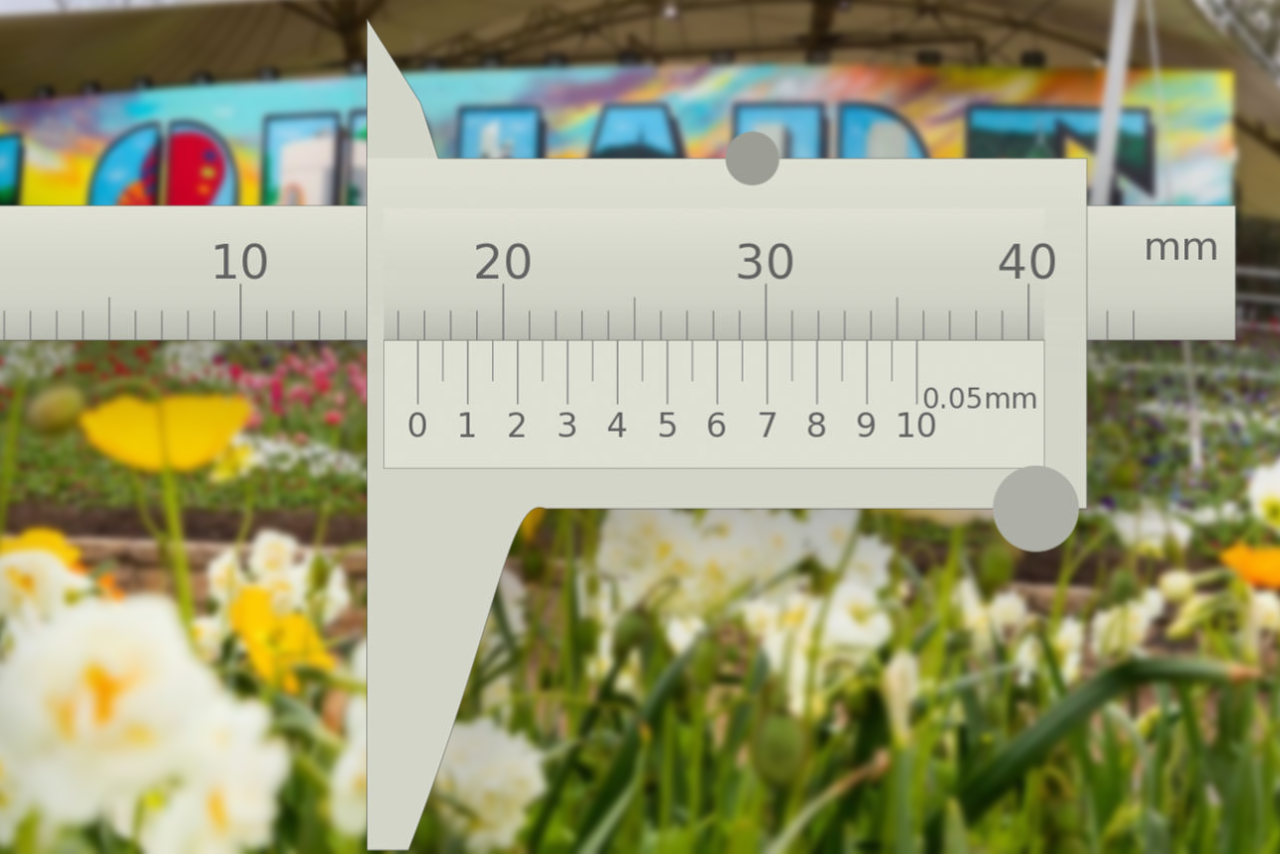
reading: 16.75mm
